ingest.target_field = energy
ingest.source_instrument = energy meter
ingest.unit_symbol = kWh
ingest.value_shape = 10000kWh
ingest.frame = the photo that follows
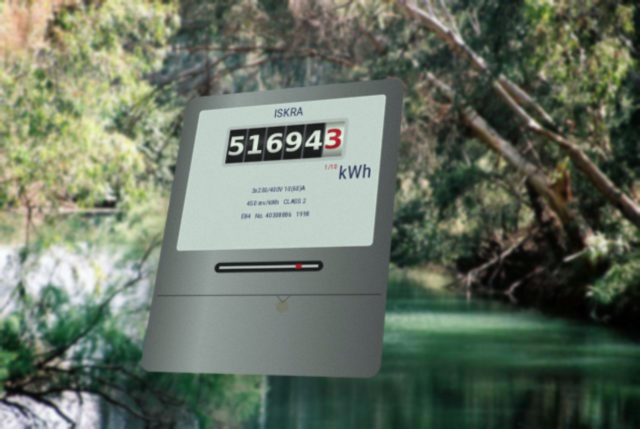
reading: 51694.3kWh
